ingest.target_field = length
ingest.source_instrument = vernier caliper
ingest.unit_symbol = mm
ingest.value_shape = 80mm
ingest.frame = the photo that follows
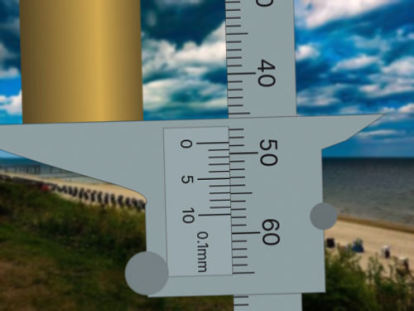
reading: 48.6mm
